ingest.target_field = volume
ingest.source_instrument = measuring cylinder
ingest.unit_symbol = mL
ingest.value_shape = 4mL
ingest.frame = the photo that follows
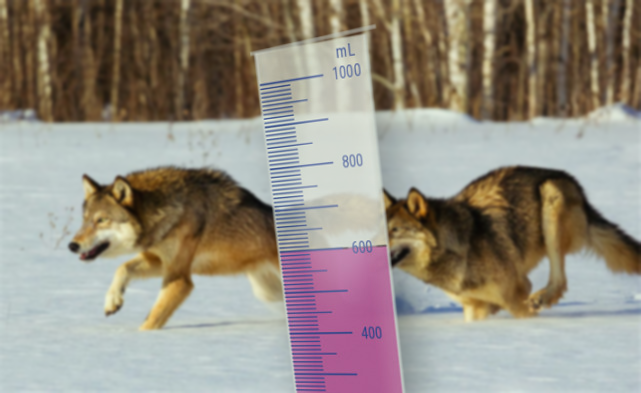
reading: 600mL
